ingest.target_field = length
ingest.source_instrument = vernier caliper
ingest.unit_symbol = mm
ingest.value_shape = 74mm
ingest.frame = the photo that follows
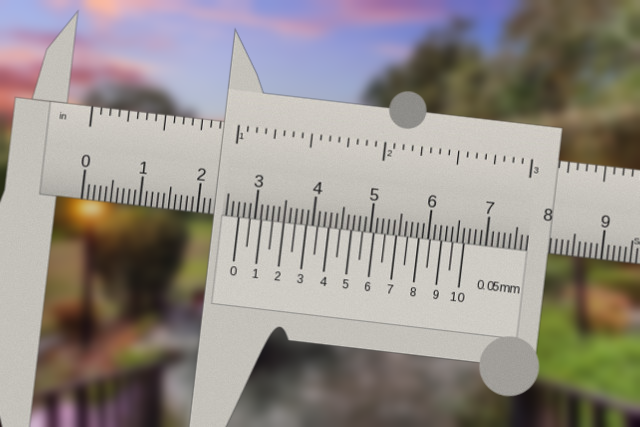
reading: 27.2mm
